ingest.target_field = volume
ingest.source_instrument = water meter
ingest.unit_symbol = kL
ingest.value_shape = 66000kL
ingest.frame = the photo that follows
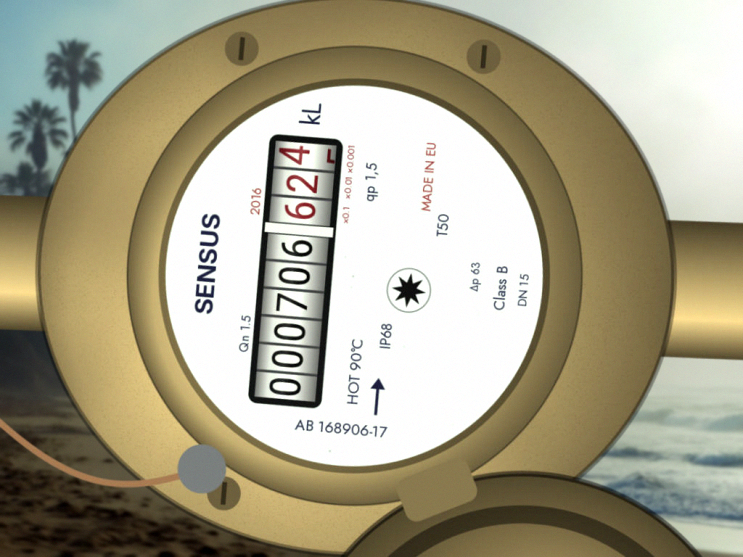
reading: 706.624kL
